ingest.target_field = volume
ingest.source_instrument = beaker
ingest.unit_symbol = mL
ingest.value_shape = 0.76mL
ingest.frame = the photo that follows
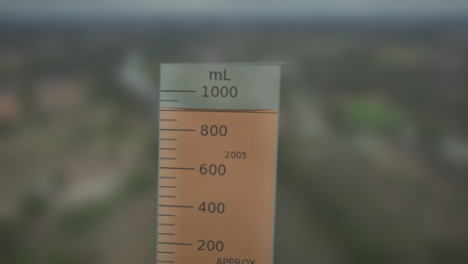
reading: 900mL
